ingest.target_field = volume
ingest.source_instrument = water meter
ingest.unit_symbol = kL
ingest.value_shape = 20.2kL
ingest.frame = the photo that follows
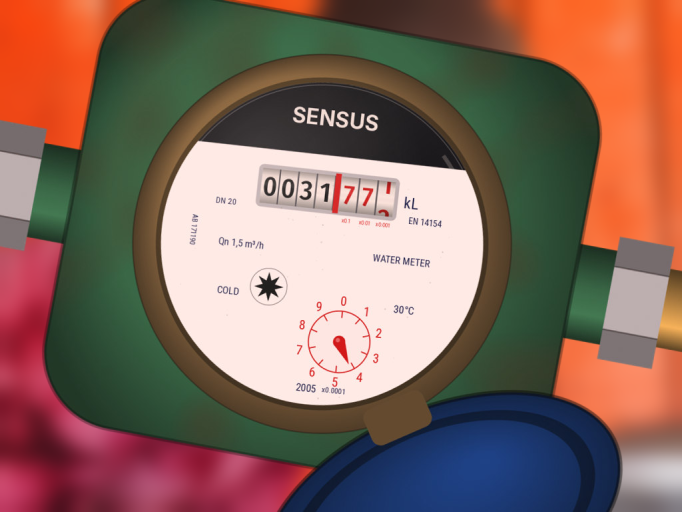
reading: 31.7714kL
